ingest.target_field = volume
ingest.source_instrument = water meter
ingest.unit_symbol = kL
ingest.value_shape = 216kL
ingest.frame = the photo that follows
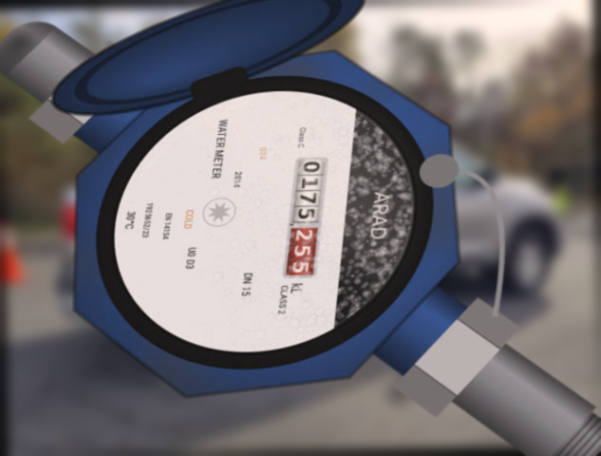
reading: 175.255kL
